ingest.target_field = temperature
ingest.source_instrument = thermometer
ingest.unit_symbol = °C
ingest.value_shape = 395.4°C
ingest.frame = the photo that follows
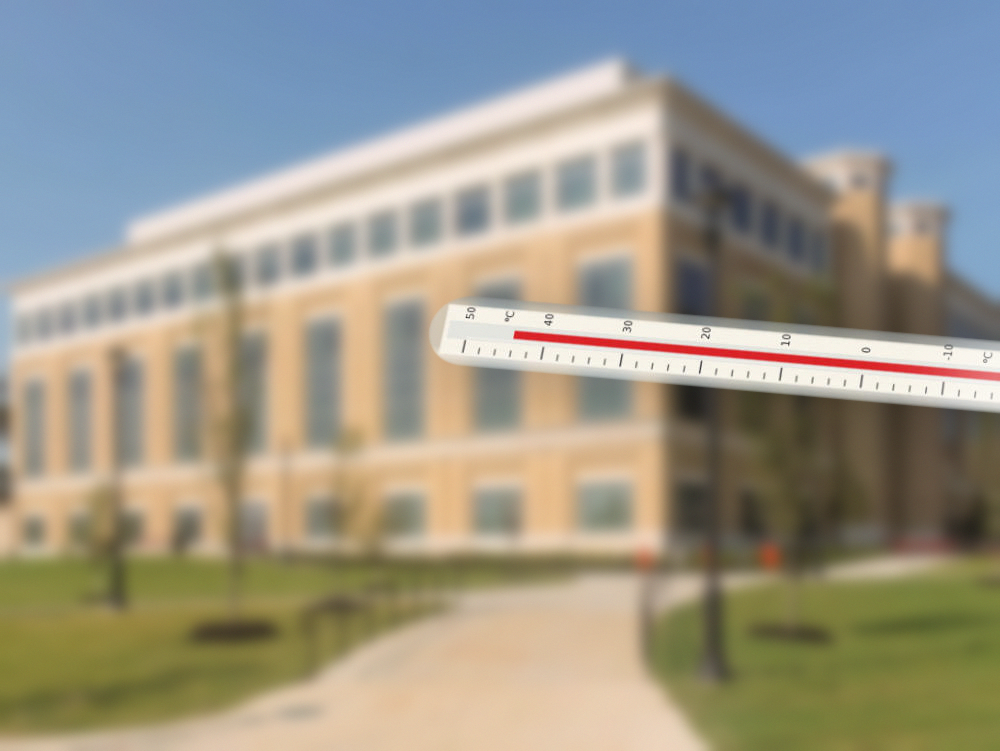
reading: 44°C
